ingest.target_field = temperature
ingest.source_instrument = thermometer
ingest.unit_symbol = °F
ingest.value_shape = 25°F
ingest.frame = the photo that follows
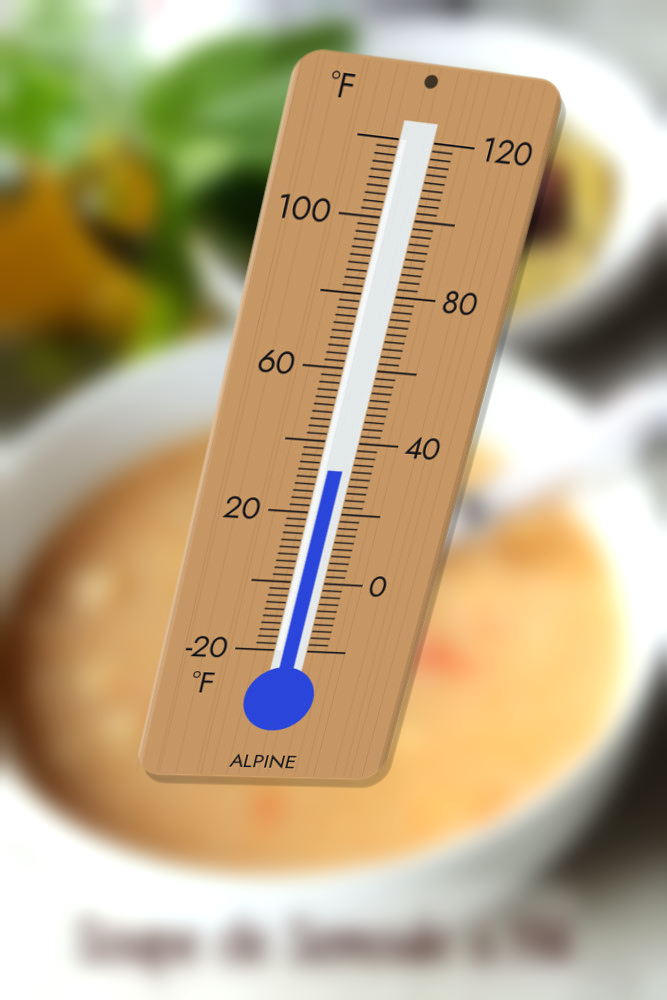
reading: 32°F
